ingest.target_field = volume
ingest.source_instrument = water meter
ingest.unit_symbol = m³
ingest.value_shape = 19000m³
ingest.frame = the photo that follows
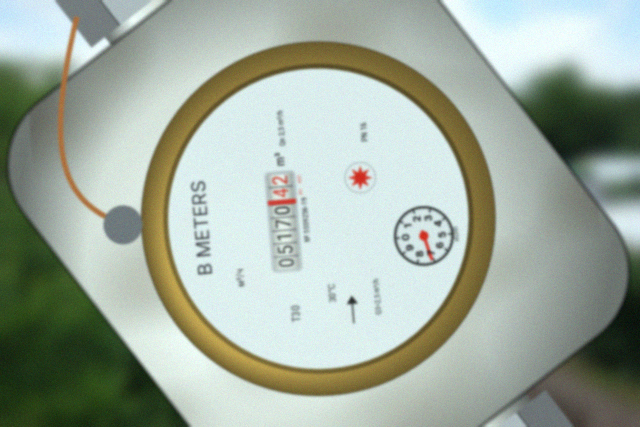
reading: 5170.427m³
